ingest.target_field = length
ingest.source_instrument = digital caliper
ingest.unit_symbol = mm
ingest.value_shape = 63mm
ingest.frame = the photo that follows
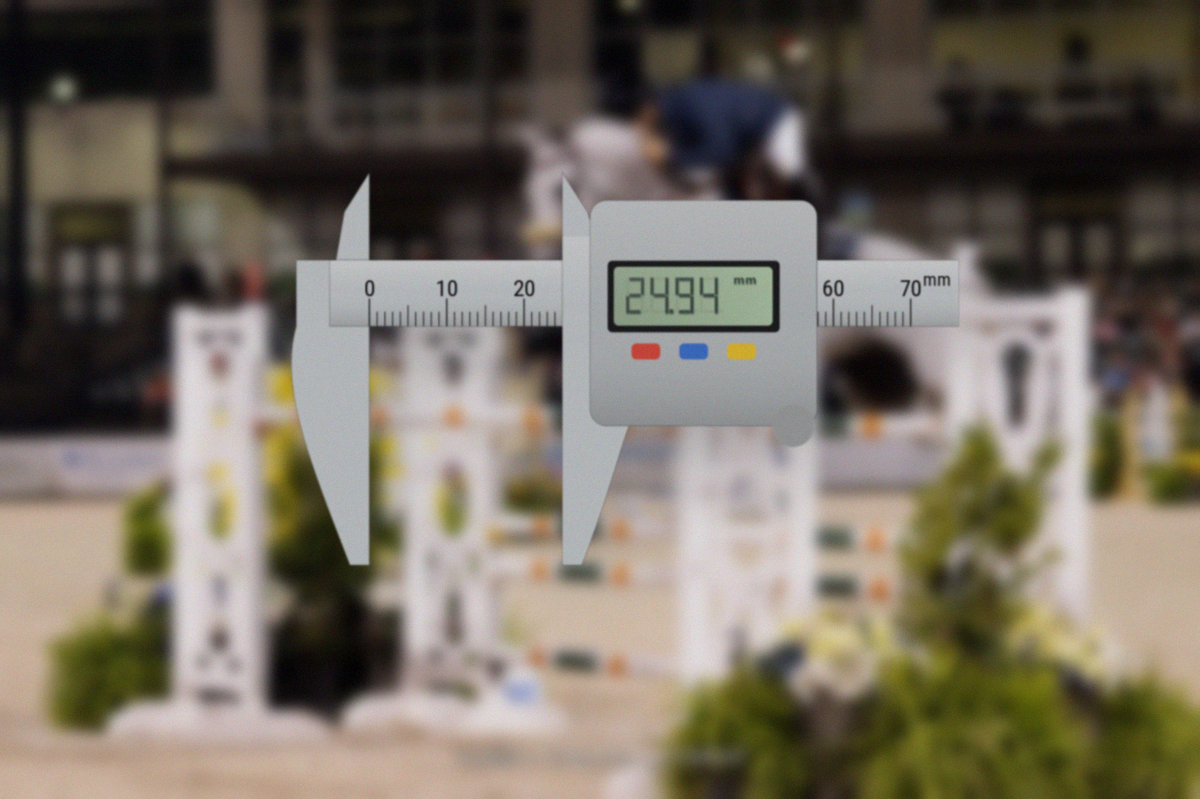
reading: 24.94mm
